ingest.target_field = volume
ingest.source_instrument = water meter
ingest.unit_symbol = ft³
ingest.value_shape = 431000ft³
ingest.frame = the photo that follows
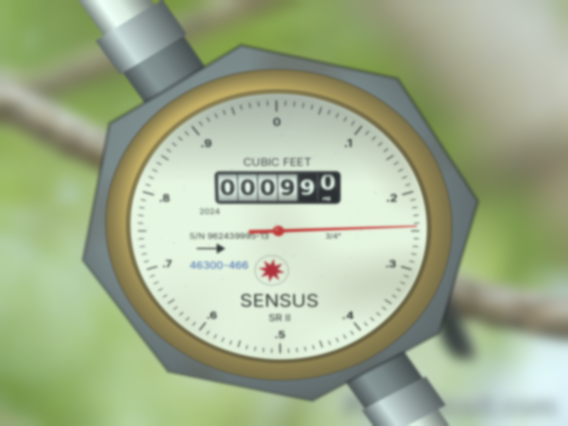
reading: 990.24ft³
